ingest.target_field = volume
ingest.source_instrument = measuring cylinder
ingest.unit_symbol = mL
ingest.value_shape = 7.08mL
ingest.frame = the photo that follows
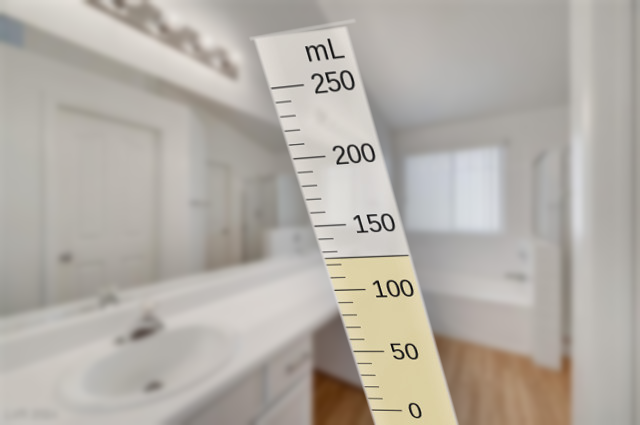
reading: 125mL
